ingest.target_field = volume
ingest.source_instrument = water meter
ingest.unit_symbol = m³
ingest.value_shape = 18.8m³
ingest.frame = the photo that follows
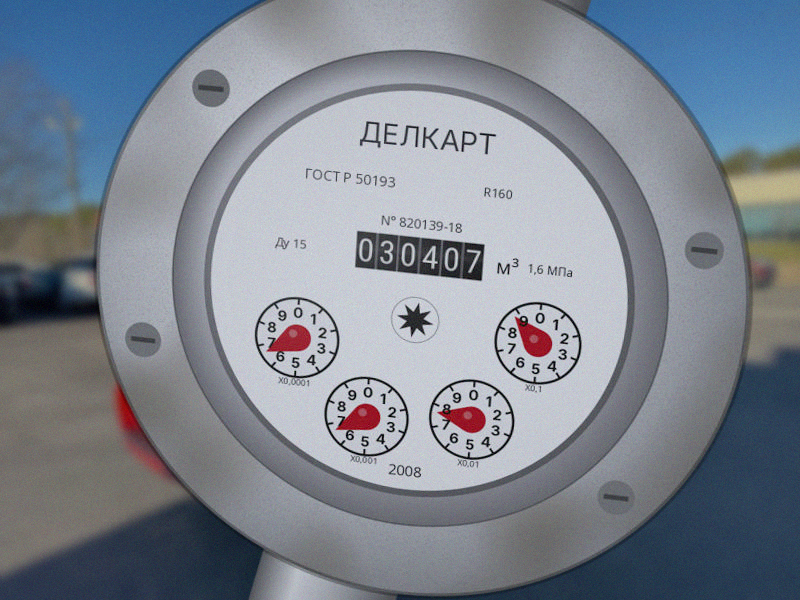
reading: 30407.8766m³
